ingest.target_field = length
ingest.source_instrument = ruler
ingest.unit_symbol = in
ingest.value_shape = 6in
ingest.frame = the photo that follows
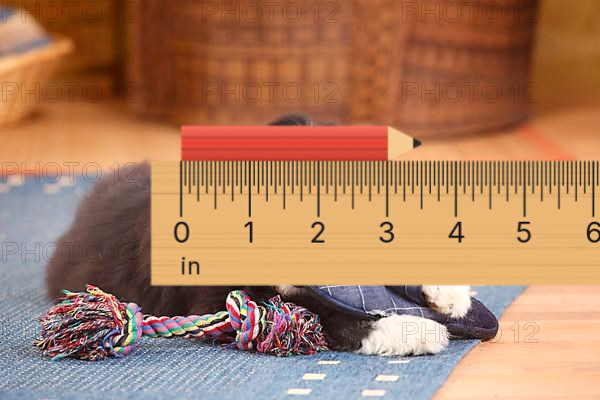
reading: 3.5in
